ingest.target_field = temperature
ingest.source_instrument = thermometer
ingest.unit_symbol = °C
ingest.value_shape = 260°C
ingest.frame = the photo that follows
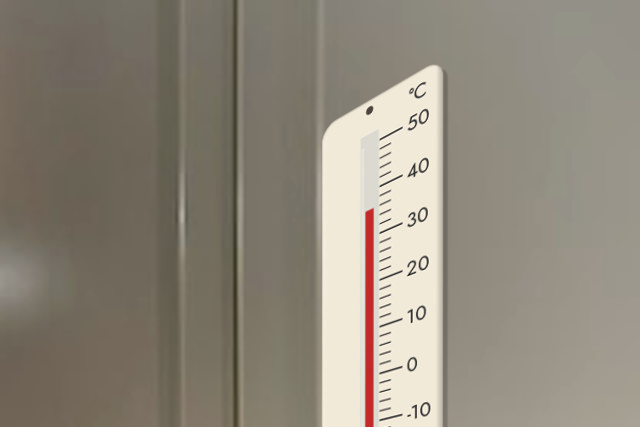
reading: 36°C
